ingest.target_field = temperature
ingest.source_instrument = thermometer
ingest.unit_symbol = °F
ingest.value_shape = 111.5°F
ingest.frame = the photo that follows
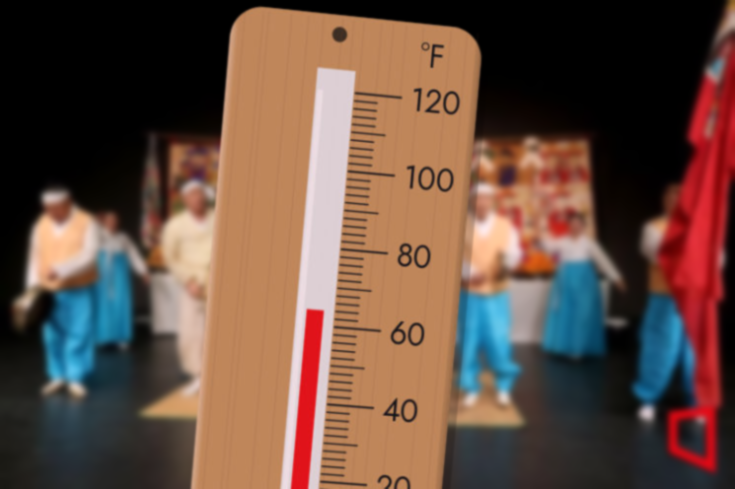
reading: 64°F
